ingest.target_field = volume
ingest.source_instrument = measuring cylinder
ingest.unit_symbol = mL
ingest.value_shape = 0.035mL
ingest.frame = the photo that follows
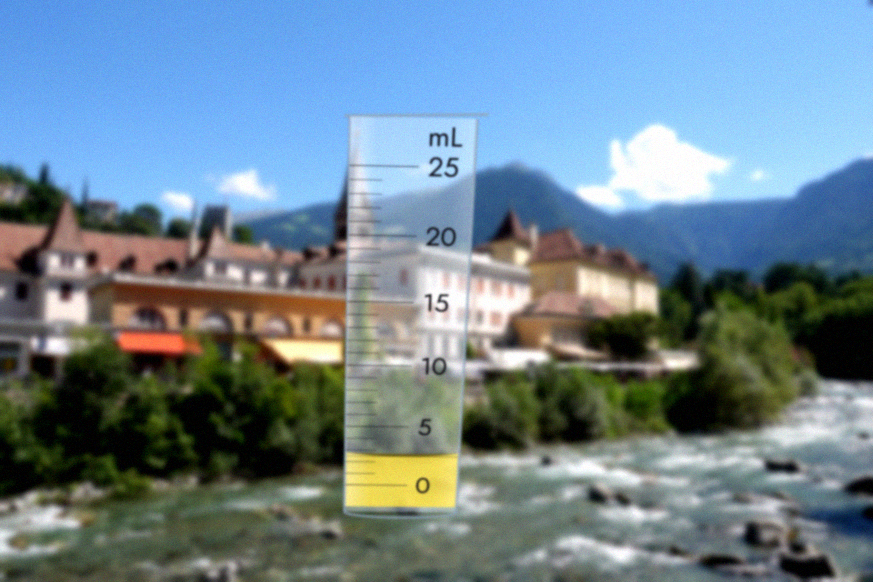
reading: 2.5mL
